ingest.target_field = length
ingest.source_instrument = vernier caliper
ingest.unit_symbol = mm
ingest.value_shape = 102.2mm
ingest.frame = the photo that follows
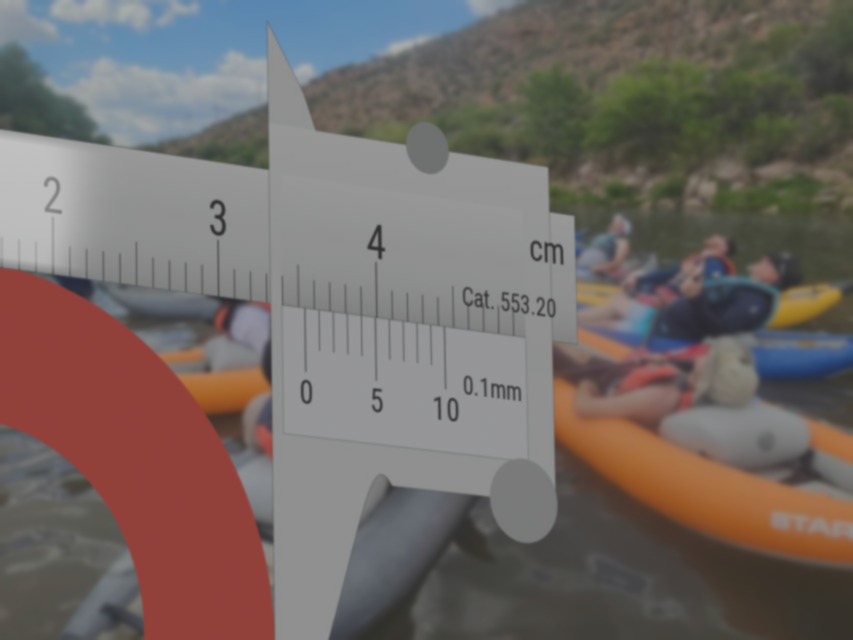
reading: 35.4mm
